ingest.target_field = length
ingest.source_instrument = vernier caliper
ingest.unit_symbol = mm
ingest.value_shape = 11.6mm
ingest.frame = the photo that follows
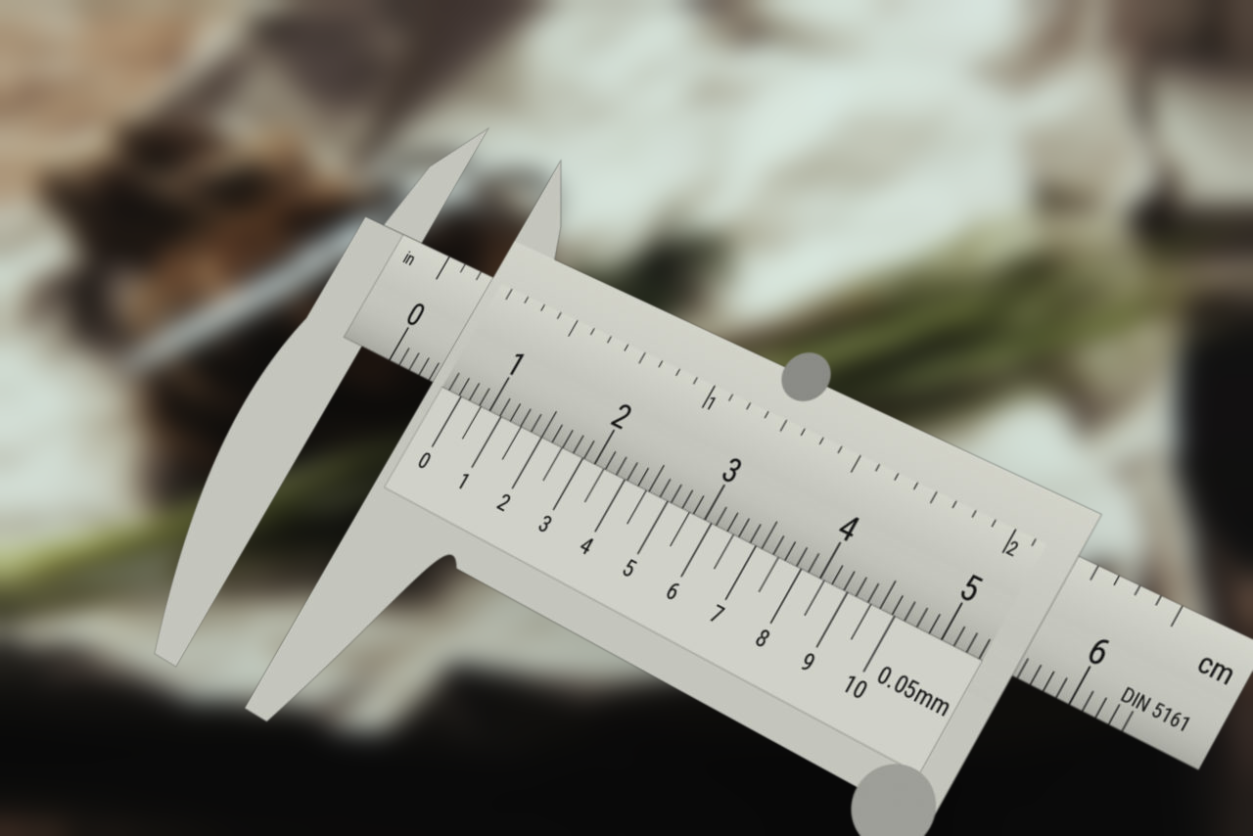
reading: 7.2mm
